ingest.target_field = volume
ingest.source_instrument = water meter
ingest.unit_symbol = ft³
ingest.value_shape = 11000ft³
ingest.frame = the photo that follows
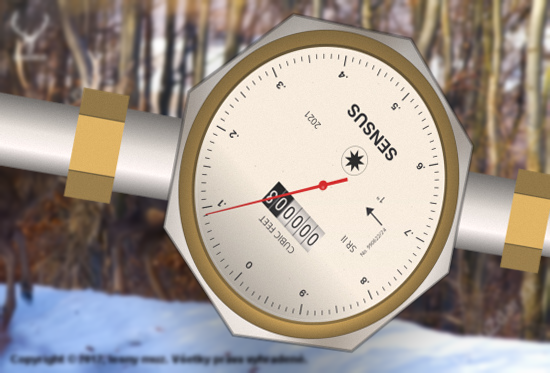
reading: 8.09ft³
